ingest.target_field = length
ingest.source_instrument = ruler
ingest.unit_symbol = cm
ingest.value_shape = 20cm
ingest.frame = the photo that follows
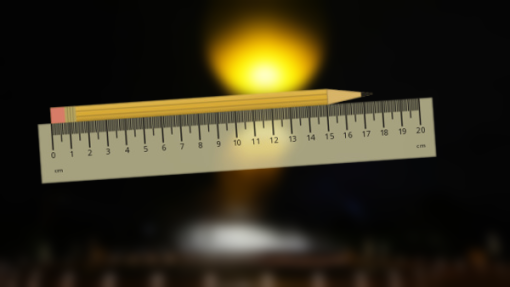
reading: 17.5cm
